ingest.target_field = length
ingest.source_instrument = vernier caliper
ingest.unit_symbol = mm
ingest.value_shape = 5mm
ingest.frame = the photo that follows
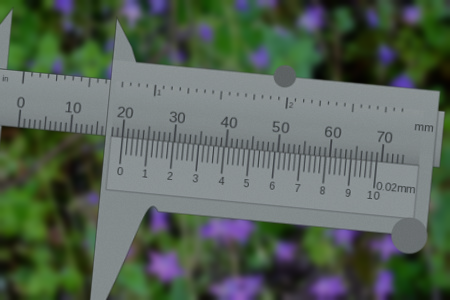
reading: 20.0mm
